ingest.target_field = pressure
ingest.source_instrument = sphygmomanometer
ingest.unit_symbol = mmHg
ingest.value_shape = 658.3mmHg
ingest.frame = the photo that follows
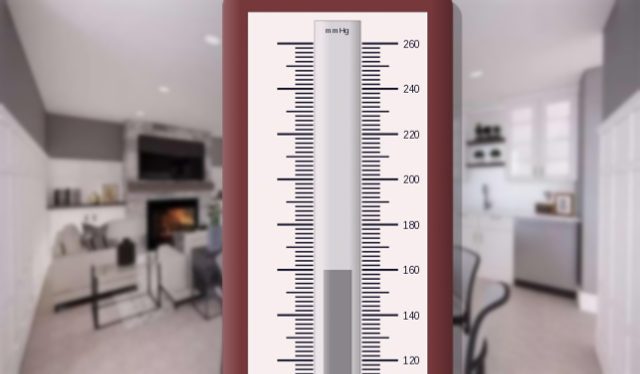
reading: 160mmHg
